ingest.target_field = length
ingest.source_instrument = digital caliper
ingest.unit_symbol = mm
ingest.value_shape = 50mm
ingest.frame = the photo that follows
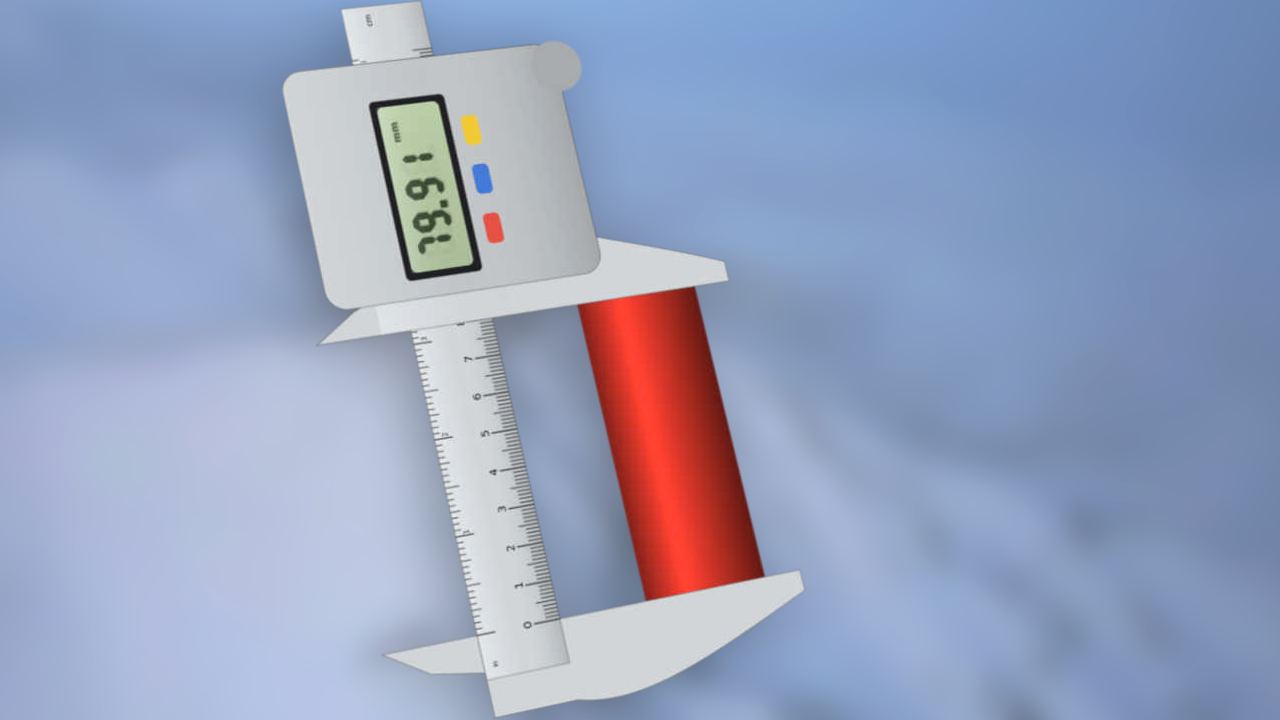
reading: 79.91mm
